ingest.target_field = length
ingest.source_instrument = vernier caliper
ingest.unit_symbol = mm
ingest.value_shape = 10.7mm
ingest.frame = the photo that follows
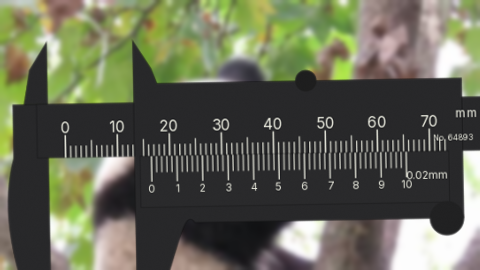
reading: 16.5mm
